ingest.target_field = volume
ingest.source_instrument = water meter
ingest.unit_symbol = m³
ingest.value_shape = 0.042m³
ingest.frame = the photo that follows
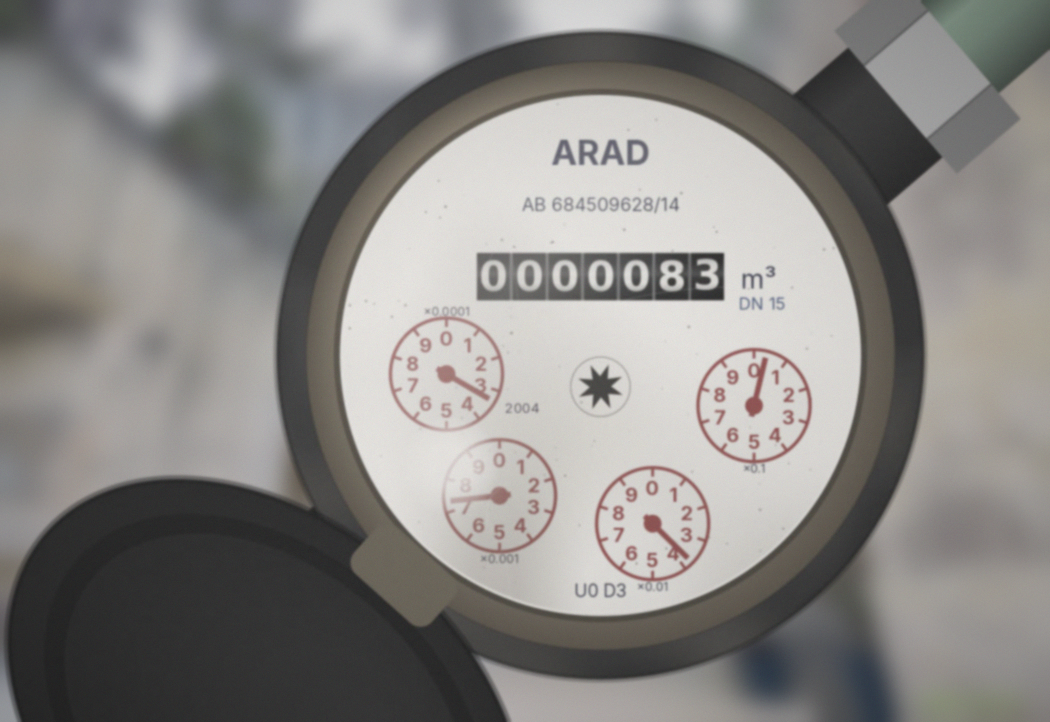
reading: 83.0373m³
